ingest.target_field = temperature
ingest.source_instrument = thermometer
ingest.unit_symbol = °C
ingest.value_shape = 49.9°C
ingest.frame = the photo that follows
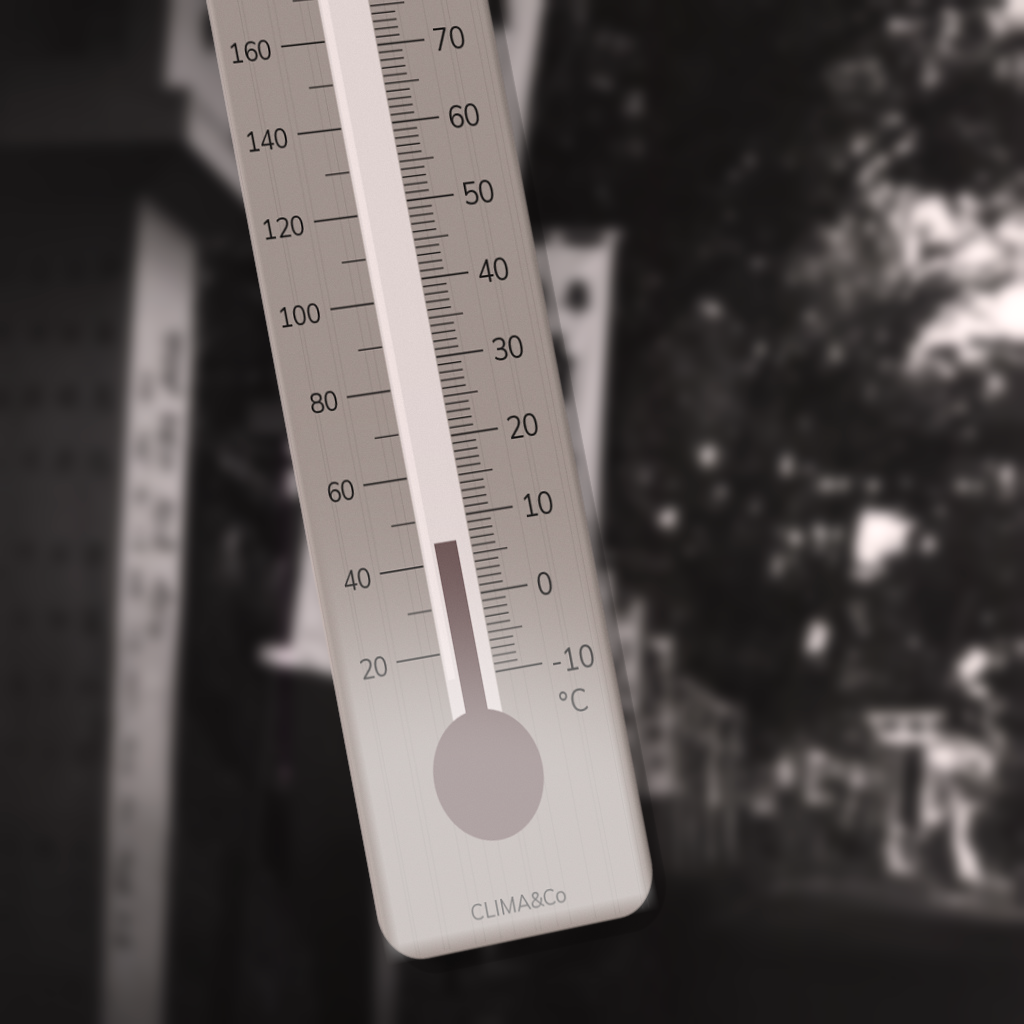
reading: 7°C
